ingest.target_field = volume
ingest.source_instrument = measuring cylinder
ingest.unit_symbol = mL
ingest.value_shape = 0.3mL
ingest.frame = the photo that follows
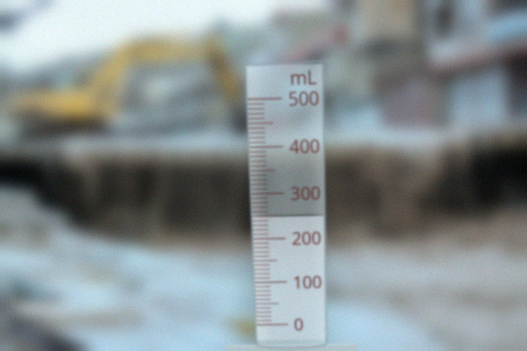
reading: 250mL
